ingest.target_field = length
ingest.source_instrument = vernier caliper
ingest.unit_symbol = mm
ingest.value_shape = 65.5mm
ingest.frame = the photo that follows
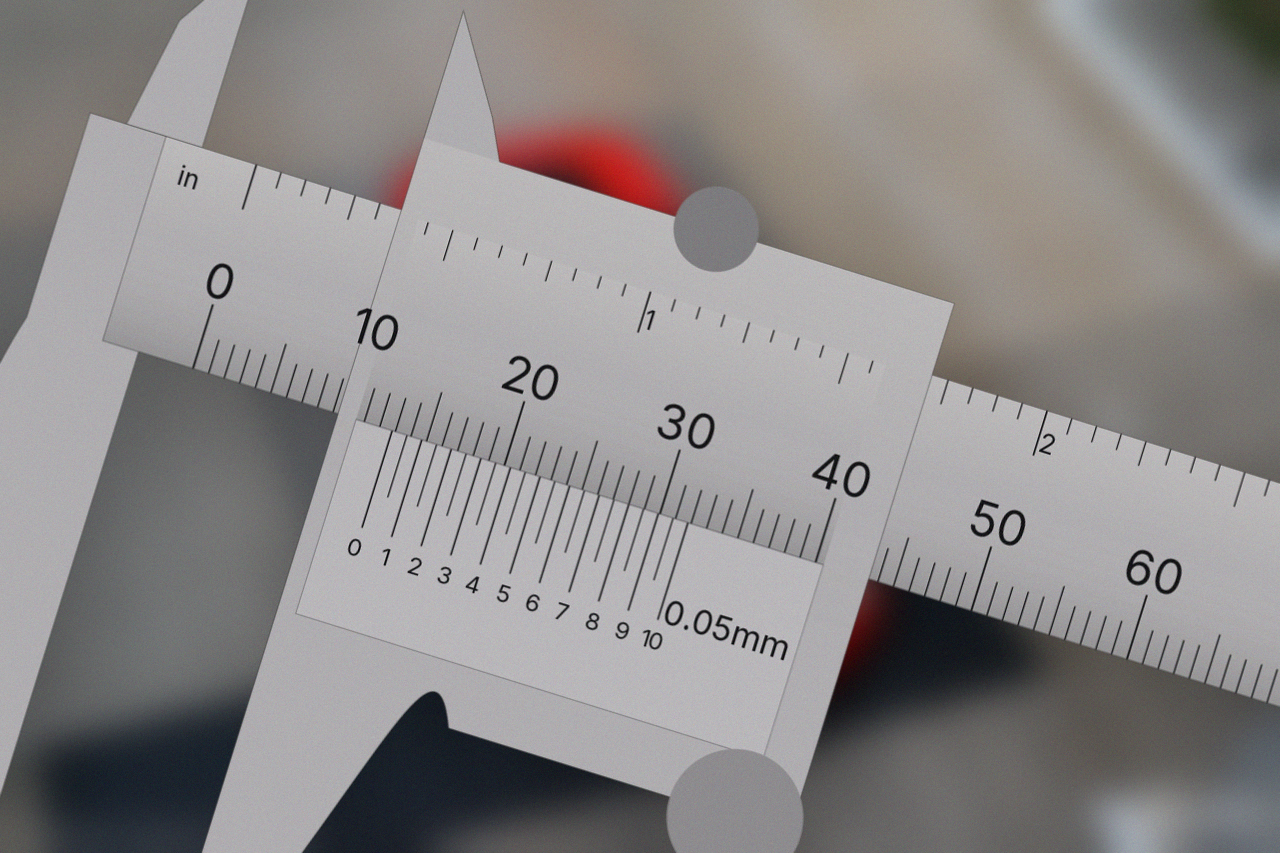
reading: 12.8mm
